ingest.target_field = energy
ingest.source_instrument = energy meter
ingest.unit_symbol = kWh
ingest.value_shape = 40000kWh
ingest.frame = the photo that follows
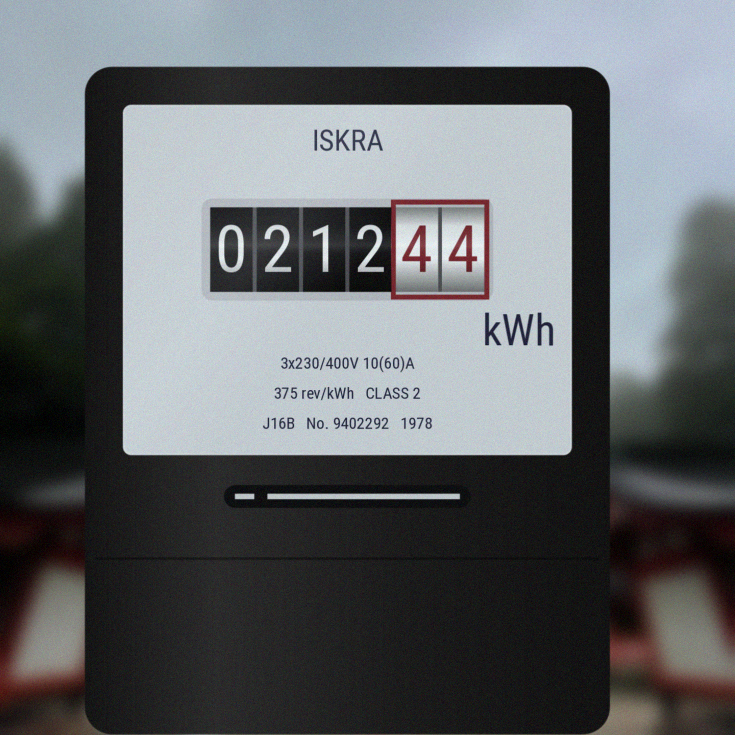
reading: 212.44kWh
